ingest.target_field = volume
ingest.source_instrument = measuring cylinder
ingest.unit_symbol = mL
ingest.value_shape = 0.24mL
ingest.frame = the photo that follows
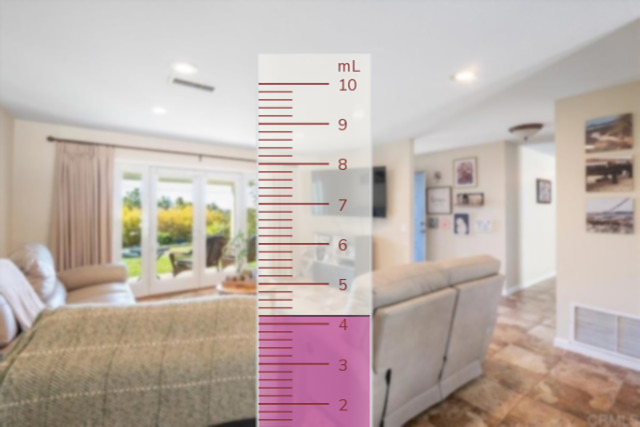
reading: 4.2mL
